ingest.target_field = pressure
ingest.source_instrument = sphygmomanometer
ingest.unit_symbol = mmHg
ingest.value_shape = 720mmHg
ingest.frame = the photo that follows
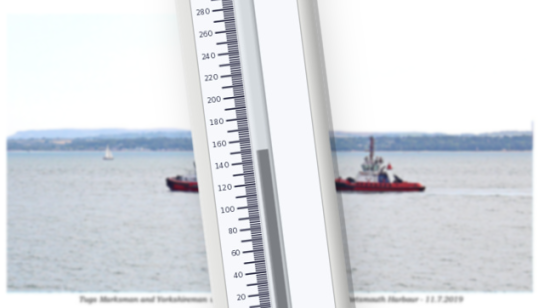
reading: 150mmHg
